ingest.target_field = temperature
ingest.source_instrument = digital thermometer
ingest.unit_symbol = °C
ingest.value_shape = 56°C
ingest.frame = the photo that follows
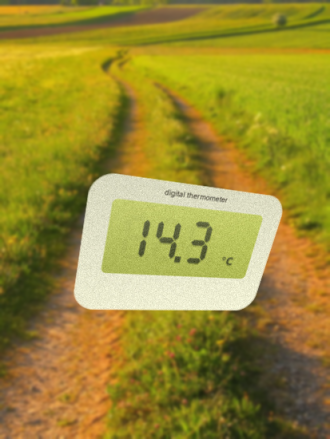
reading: 14.3°C
